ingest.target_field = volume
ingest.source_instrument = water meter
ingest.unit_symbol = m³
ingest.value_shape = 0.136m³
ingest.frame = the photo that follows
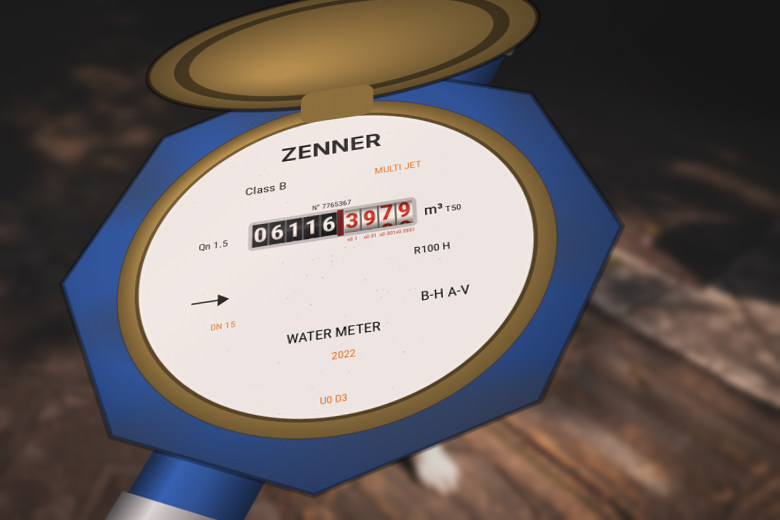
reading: 6116.3979m³
